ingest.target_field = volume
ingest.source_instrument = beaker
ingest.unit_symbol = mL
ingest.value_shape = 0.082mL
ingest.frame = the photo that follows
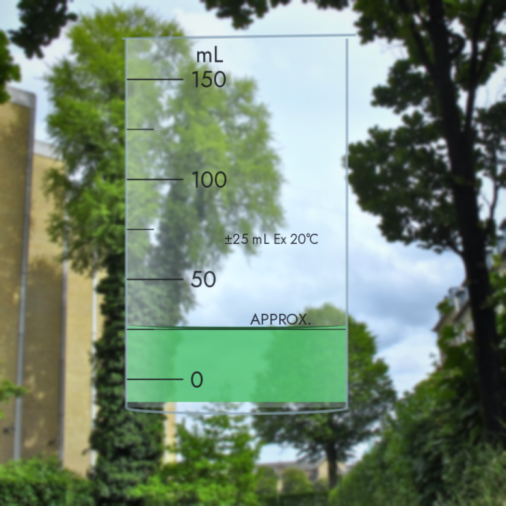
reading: 25mL
